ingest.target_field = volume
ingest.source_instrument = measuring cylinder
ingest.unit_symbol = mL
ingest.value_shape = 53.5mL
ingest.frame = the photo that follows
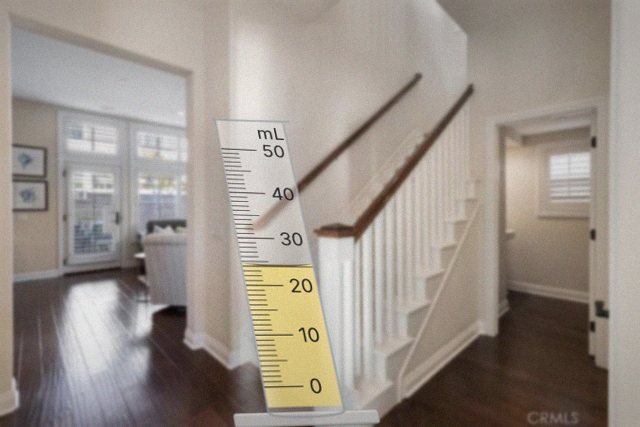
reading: 24mL
